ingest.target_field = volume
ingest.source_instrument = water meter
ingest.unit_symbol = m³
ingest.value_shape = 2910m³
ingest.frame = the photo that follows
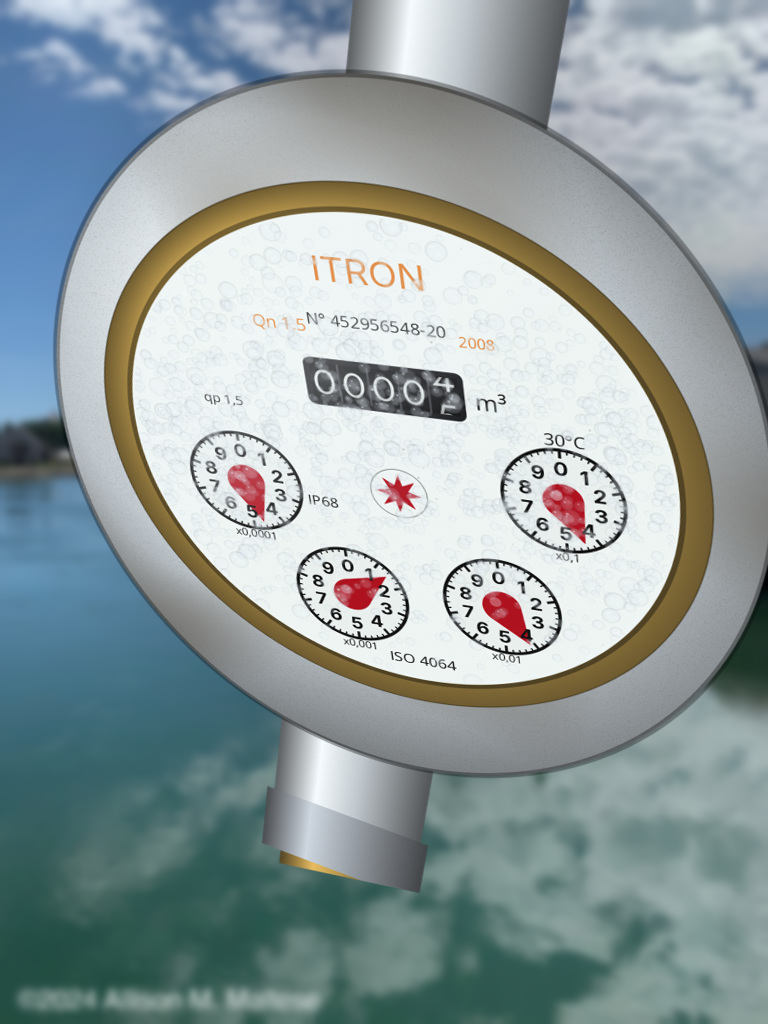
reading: 4.4414m³
